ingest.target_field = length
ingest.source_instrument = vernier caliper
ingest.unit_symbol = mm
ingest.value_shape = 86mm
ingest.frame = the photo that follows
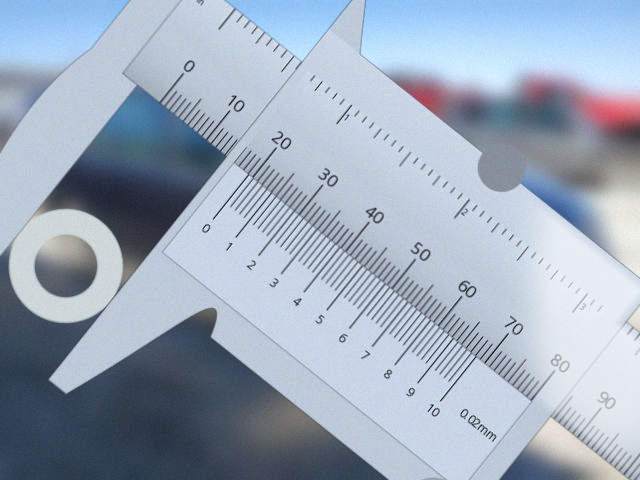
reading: 19.2mm
